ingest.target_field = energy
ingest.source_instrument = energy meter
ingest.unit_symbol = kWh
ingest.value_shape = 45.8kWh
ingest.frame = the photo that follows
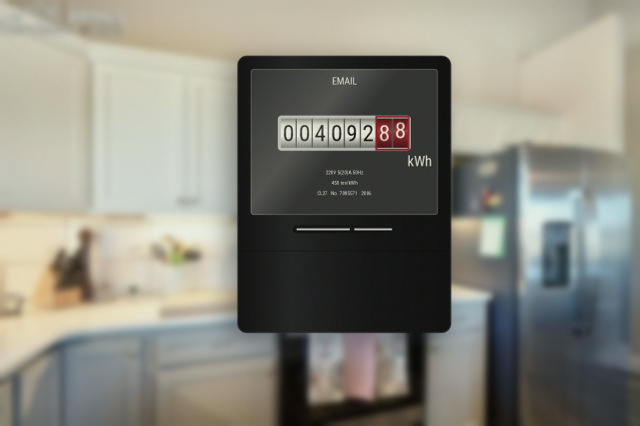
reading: 4092.88kWh
